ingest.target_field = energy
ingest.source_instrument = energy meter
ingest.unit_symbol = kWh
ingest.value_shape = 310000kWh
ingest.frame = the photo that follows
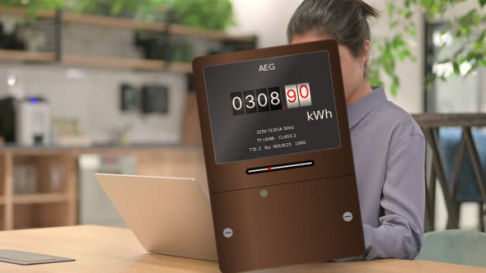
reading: 308.90kWh
